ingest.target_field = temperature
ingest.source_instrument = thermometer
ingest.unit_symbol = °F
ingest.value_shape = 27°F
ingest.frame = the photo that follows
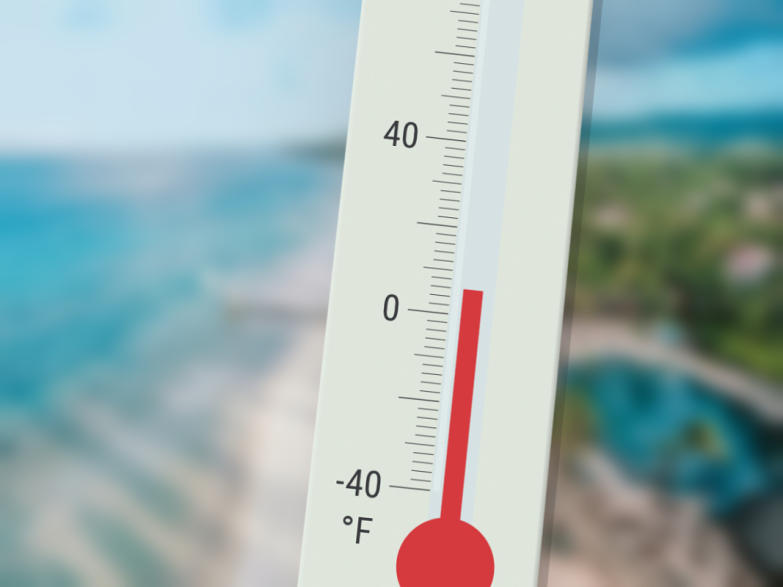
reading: 6°F
